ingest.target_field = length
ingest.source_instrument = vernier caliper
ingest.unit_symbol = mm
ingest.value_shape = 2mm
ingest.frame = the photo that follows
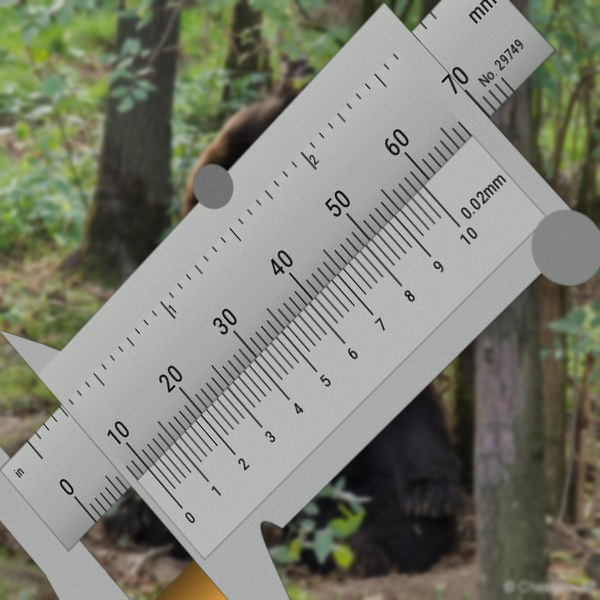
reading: 10.0mm
